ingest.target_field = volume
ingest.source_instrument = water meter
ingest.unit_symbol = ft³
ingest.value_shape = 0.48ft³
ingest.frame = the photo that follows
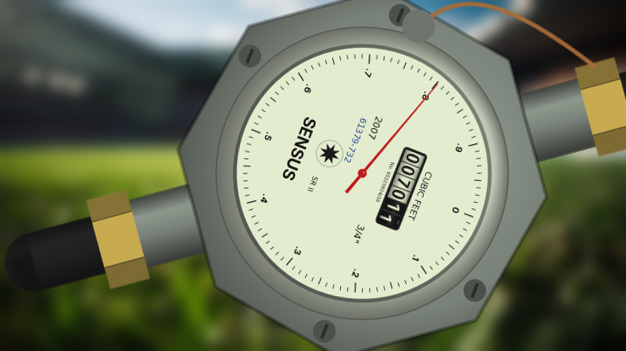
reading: 7010.80ft³
